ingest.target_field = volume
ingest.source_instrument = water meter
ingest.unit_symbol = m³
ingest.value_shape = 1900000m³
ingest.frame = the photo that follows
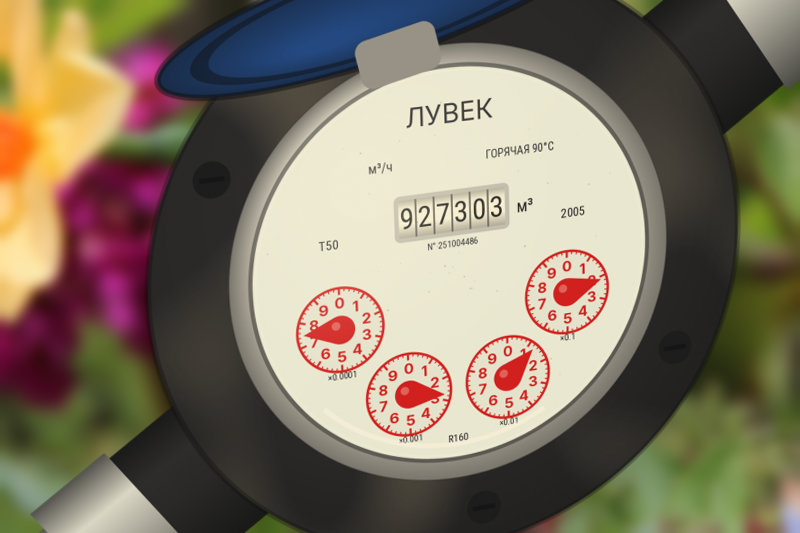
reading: 927303.2127m³
